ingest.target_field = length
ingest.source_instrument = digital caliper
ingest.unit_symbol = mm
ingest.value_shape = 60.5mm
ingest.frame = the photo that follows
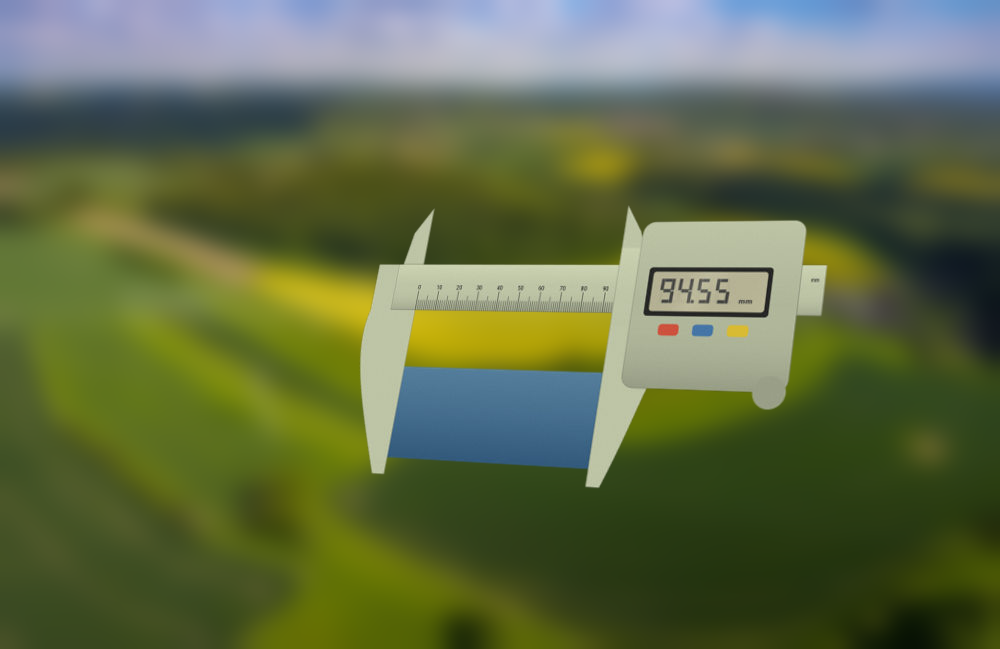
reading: 94.55mm
